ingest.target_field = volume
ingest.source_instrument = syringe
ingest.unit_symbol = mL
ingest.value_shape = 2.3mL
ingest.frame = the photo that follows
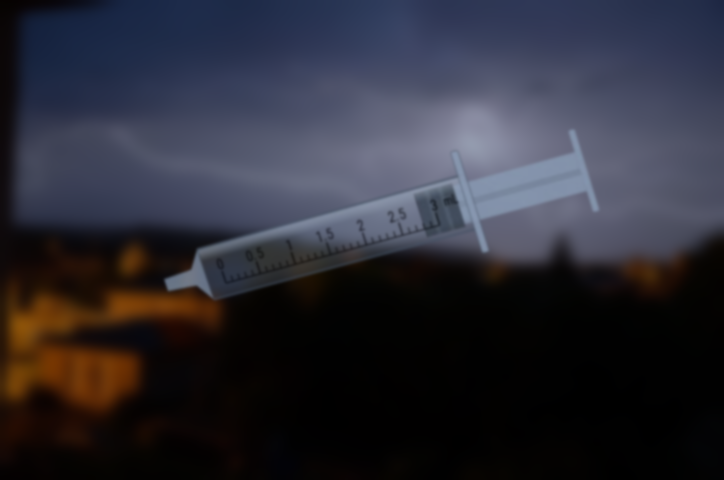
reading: 2.8mL
